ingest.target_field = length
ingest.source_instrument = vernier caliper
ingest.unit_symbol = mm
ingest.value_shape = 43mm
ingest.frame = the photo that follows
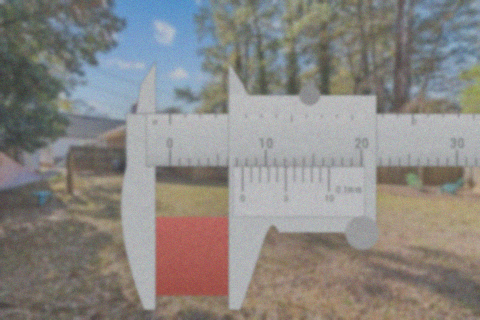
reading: 7.6mm
